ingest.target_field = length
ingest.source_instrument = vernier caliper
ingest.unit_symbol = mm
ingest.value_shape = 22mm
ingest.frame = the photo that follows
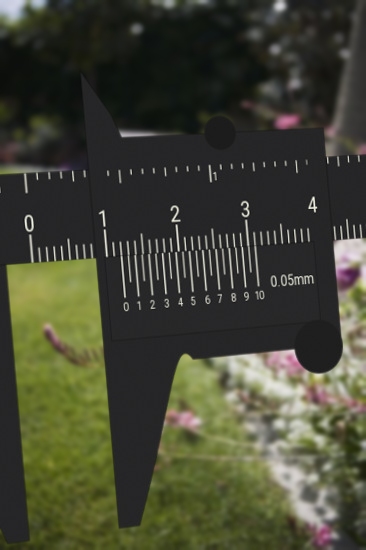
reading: 12.0mm
